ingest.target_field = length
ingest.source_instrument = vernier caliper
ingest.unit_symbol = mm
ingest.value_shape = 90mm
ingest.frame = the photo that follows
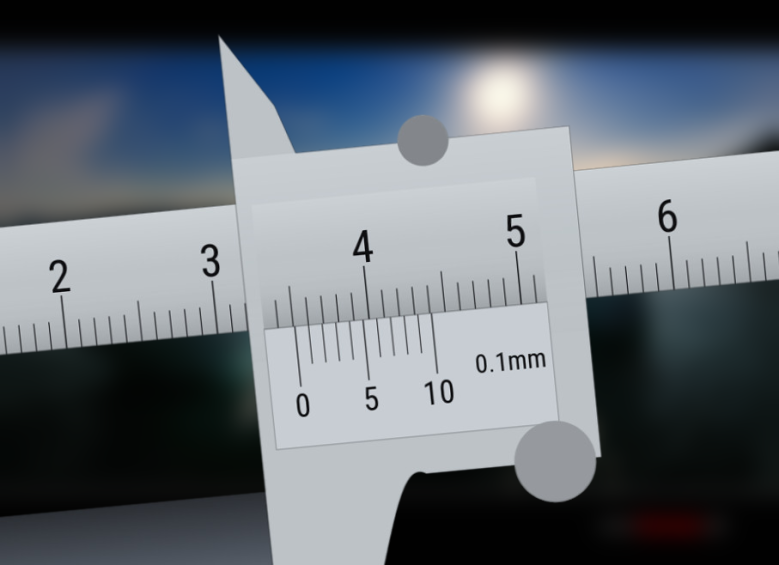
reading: 35.1mm
